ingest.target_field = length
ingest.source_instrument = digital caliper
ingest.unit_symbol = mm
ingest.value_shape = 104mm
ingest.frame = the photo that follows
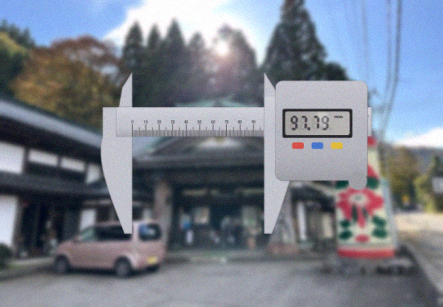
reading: 97.79mm
